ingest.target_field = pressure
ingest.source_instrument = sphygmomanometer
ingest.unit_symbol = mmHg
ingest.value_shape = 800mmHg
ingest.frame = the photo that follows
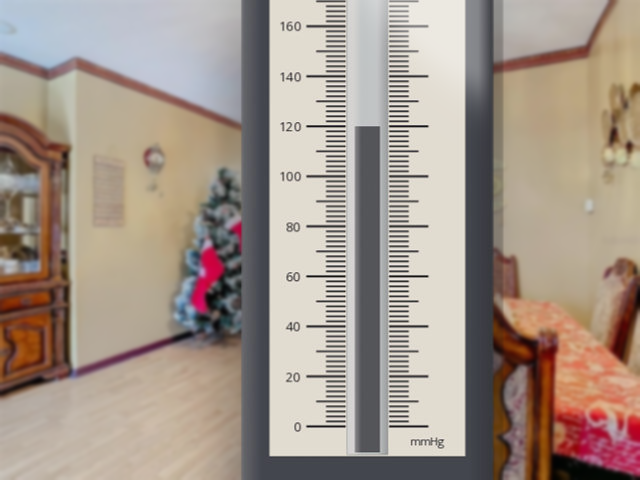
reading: 120mmHg
